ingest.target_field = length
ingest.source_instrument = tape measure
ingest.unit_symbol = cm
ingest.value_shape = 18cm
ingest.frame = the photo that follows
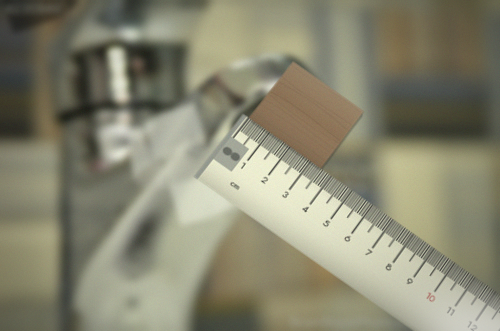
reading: 3.5cm
